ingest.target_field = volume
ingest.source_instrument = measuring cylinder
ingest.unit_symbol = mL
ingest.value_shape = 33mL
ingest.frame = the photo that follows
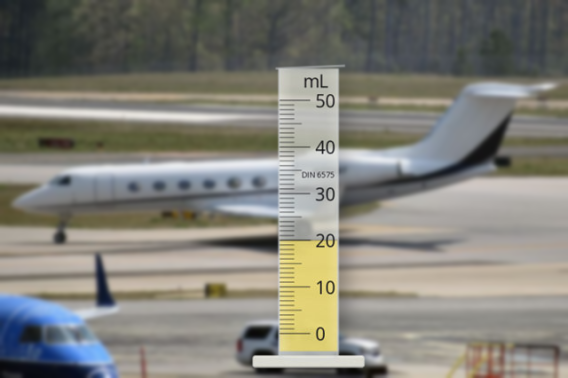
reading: 20mL
